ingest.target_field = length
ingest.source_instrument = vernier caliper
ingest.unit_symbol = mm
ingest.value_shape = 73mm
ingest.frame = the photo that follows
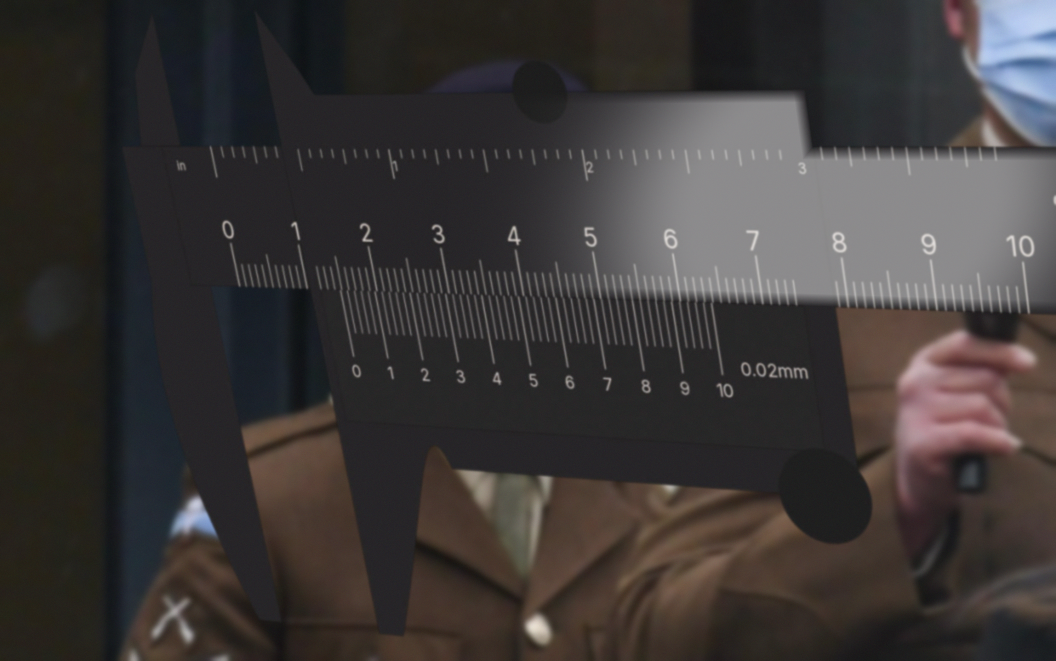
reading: 14.8mm
